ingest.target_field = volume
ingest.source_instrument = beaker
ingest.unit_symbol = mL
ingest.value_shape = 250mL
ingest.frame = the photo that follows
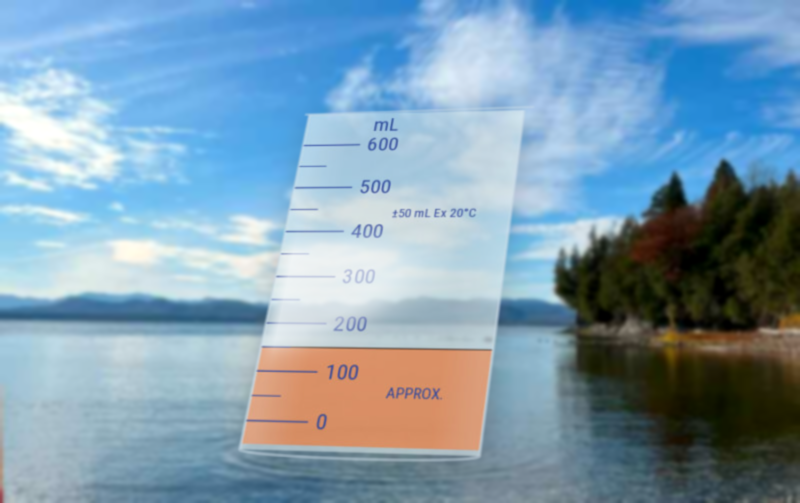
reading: 150mL
